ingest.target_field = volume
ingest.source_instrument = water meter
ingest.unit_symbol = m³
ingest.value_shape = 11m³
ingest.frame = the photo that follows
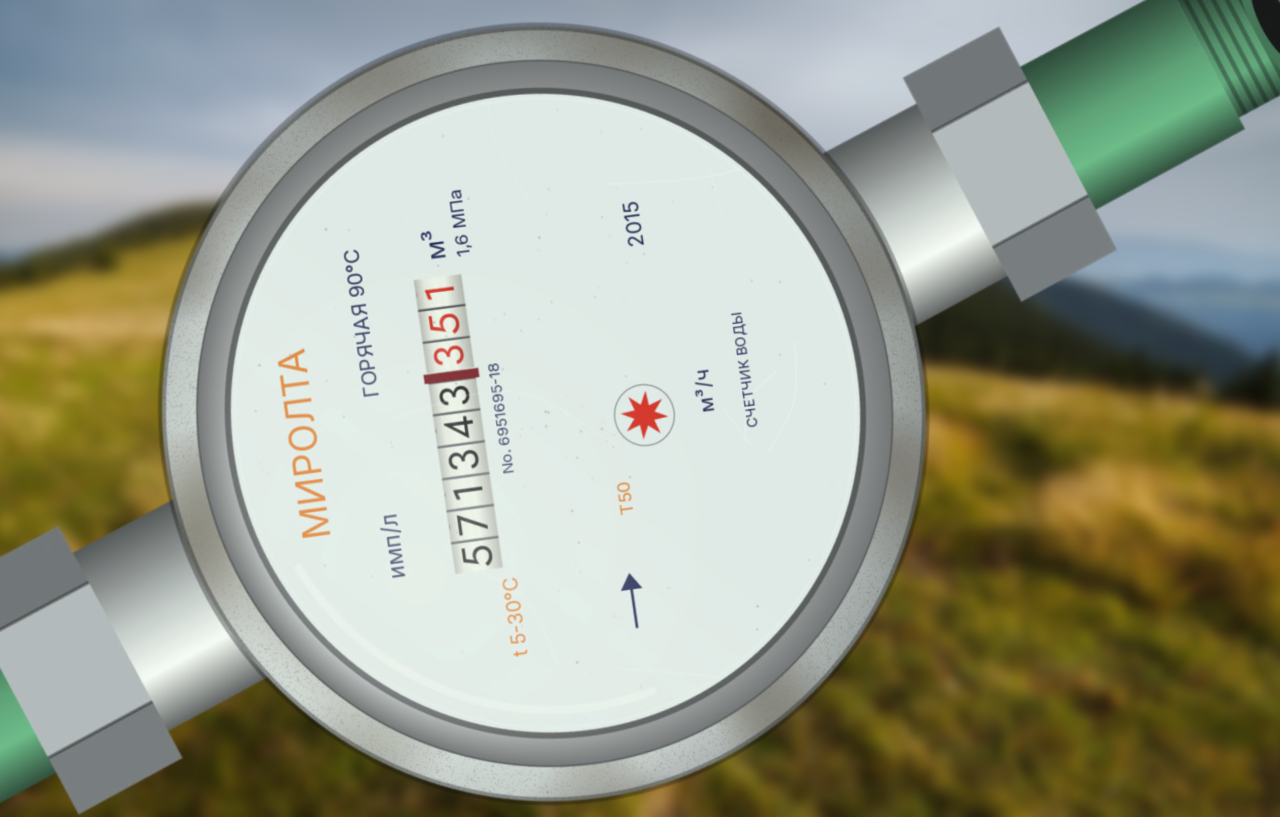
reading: 571343.351m³
